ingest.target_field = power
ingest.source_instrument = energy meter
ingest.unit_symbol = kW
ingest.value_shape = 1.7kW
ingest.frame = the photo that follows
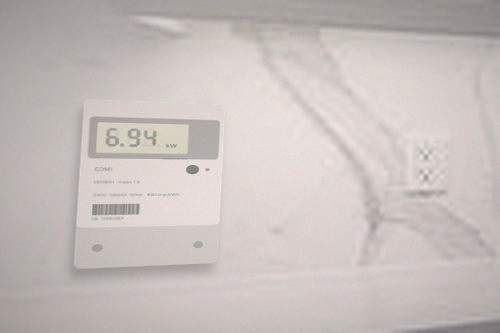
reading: 6.94kW
